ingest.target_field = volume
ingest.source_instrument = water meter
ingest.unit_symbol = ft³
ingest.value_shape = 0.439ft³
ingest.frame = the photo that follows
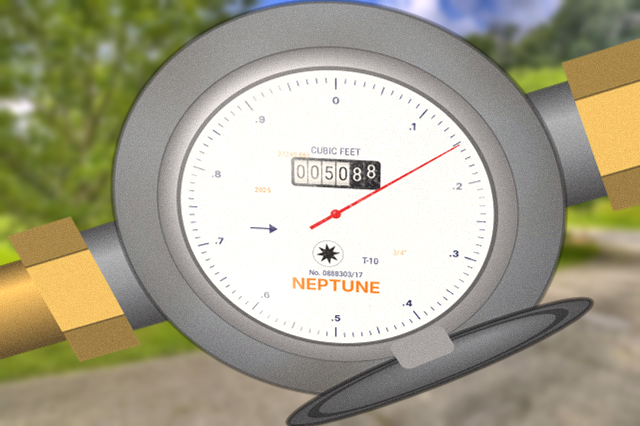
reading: 5088.15ft³
